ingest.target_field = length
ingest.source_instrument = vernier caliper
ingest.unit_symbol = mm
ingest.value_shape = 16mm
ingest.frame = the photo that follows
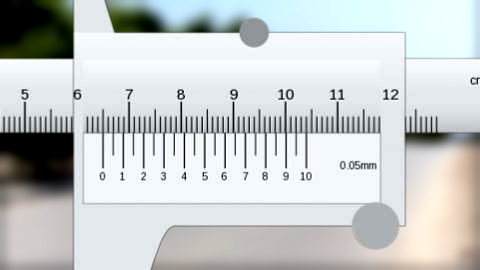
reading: 65.0mm
